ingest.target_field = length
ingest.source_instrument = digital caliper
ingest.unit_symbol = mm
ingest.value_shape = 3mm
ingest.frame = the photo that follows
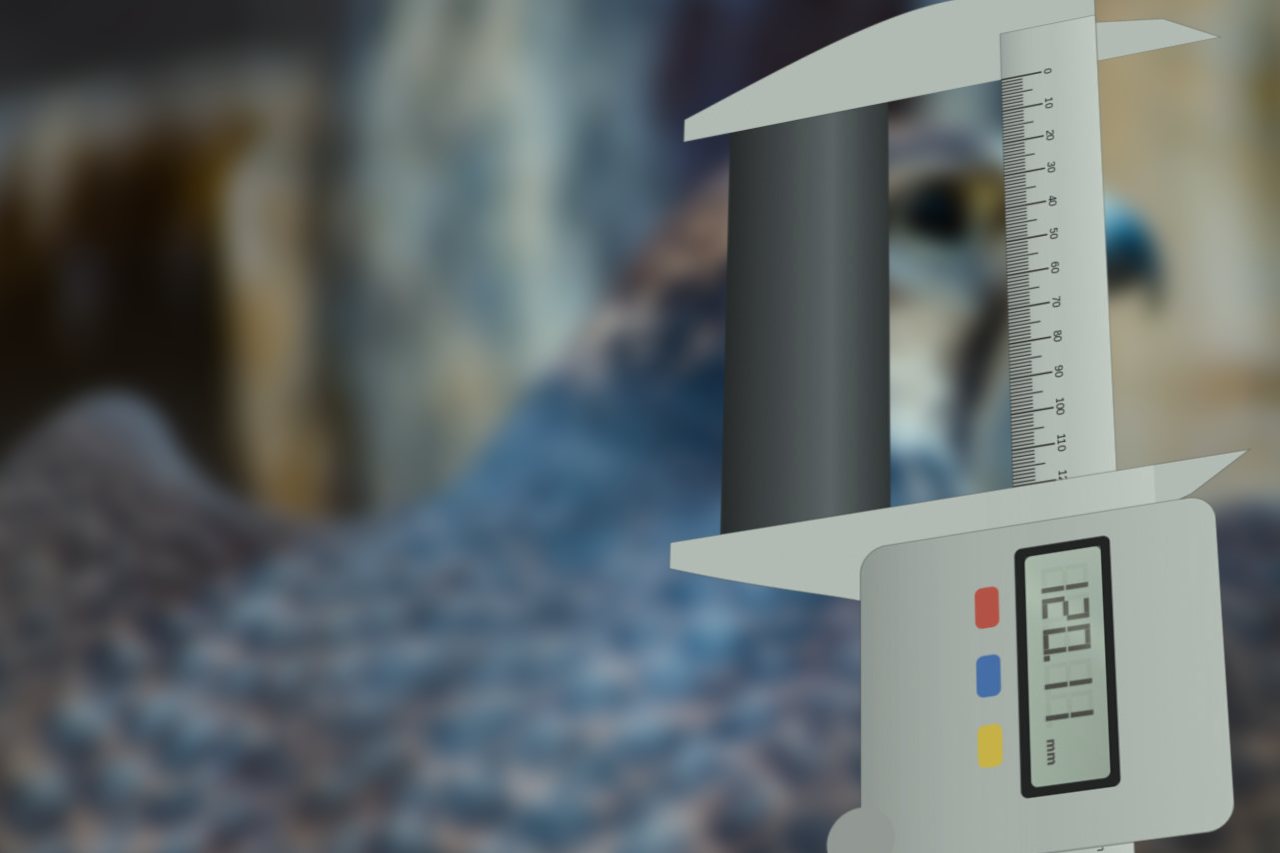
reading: 120.11mm
